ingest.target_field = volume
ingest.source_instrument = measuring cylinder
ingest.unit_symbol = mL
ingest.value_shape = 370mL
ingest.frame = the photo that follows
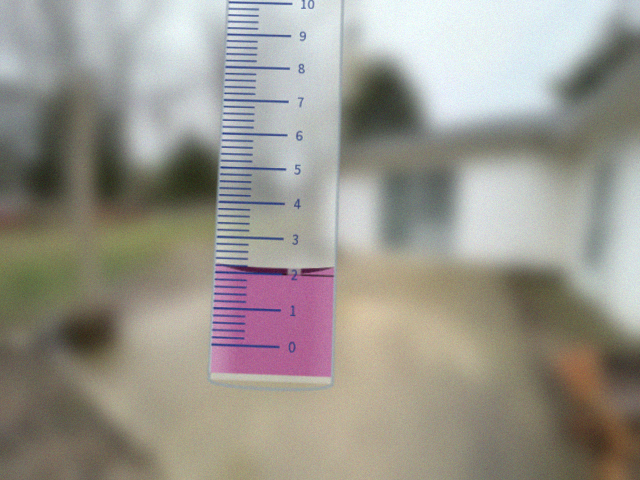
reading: 2mL
